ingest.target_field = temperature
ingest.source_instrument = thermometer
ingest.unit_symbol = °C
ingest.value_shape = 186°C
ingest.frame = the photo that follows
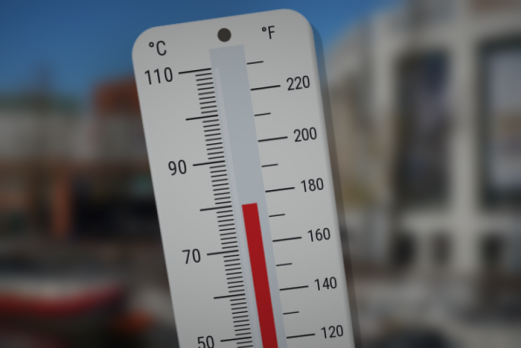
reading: 80°C
